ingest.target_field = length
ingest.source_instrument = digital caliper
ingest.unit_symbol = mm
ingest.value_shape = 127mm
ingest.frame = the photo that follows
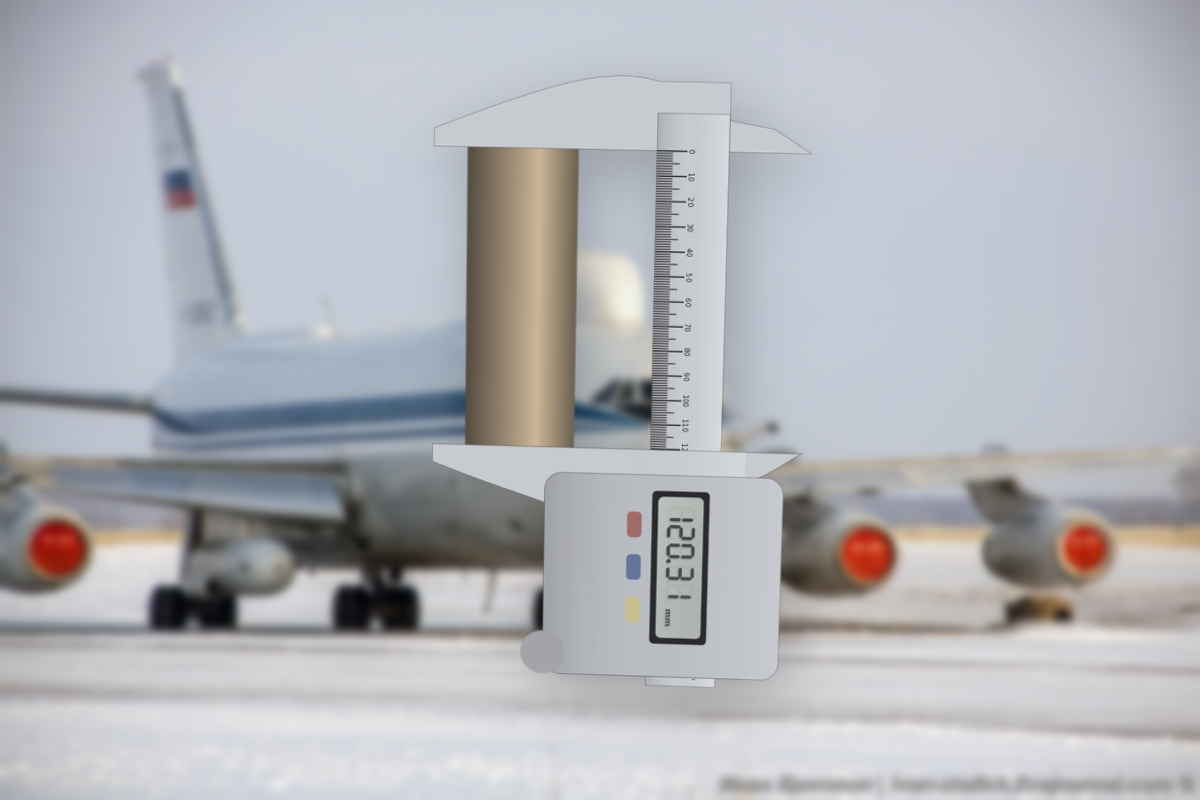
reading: 120.31mm
